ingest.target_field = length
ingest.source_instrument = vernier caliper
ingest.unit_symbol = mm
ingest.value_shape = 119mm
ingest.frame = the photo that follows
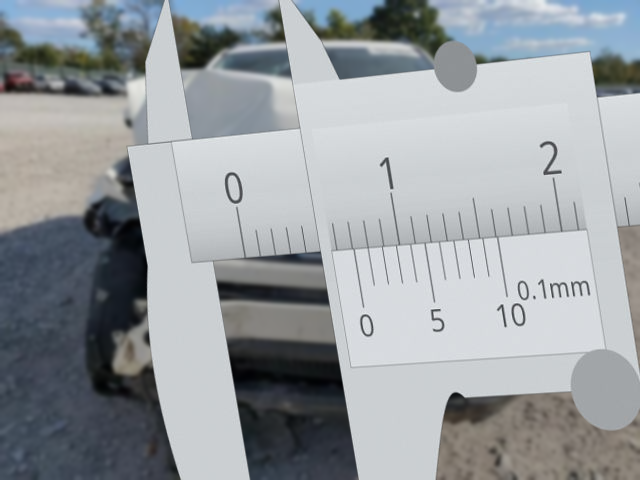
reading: 7.1mm
